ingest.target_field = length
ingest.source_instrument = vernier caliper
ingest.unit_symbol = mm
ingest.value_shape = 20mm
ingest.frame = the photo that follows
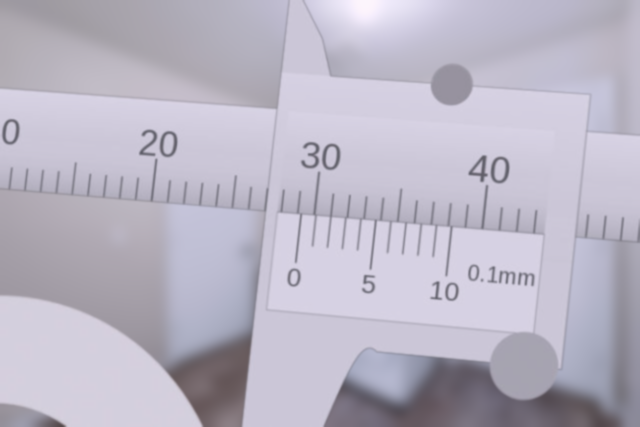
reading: 29.2mm
